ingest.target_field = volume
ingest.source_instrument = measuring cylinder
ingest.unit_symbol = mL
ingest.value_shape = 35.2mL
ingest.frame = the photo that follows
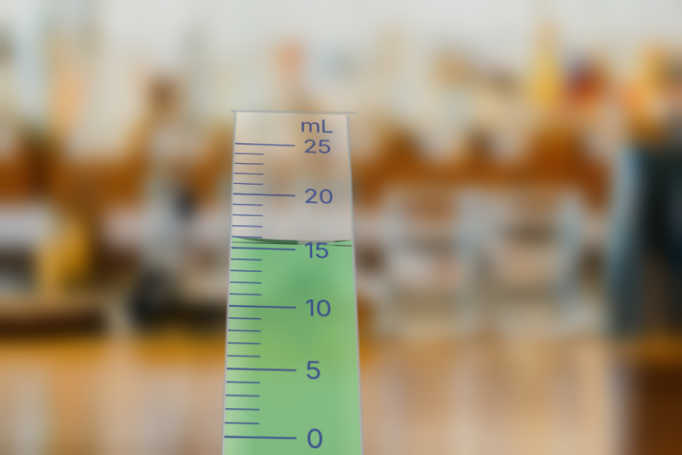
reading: 15.5mL
